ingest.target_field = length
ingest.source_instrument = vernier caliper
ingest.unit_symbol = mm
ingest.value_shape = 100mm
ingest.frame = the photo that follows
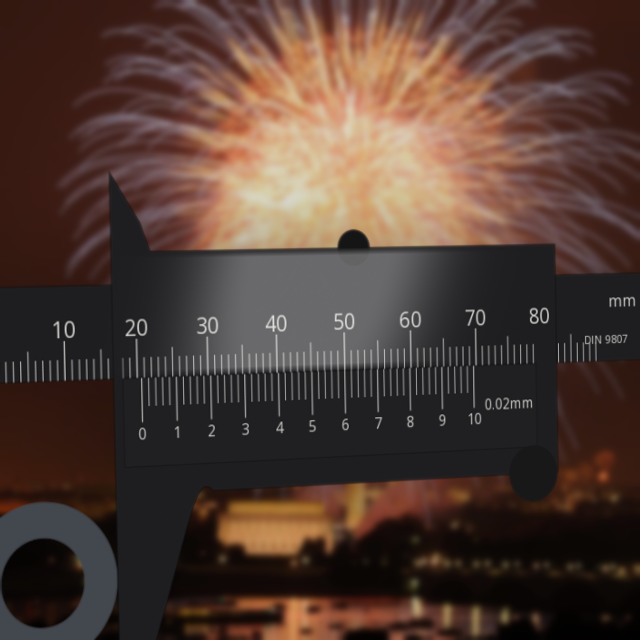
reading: 20.6mm
